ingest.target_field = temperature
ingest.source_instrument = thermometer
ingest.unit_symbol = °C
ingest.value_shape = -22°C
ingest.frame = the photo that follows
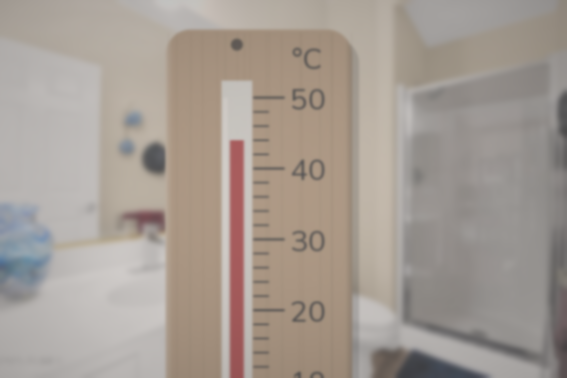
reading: 44°C
